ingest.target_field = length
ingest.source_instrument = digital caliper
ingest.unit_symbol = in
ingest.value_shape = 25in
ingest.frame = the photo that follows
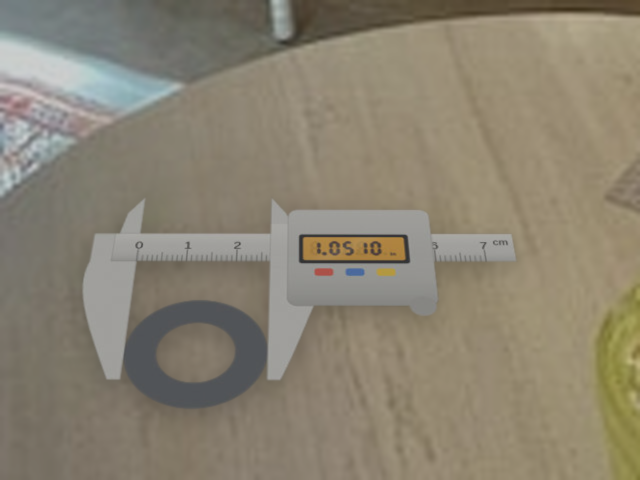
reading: 1.0510in
